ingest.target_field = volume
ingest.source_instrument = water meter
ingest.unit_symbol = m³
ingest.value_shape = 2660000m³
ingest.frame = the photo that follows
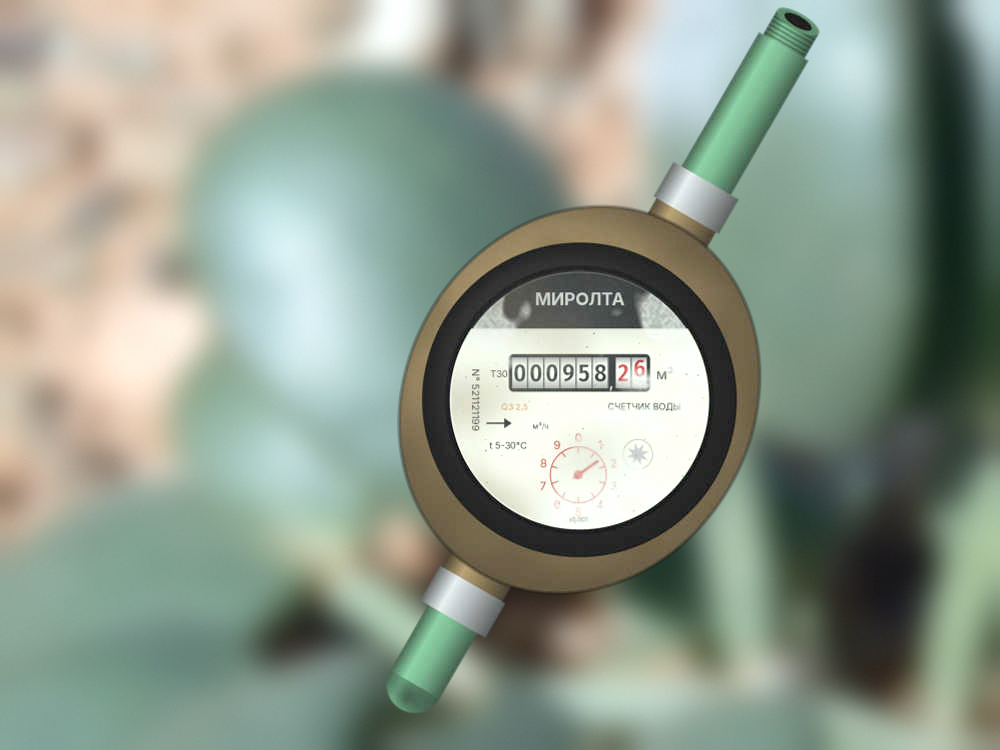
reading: 958.261m³
